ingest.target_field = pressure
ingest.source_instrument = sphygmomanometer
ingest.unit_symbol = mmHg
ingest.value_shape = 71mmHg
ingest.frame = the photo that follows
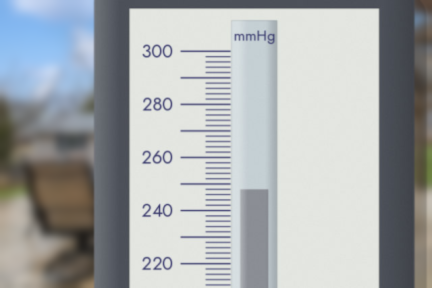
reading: 248mmHg
